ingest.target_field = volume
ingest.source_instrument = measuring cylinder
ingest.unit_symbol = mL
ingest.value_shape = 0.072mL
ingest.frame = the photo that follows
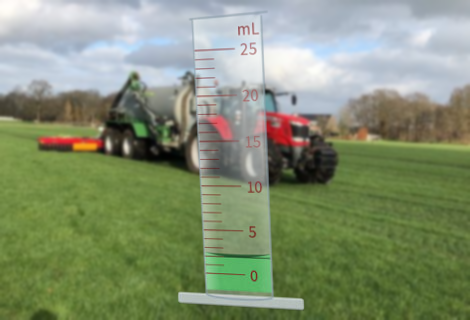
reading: 2mL
